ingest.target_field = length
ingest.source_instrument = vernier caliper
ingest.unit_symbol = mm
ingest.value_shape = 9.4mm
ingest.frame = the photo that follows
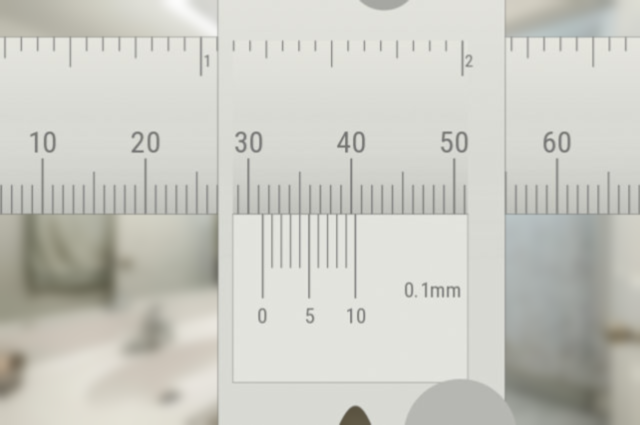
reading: 31.4mm
